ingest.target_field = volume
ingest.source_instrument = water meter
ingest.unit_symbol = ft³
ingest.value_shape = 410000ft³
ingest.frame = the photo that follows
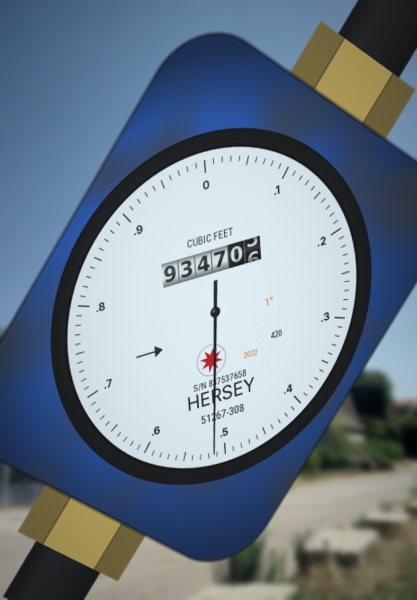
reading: 934705.51ft³
